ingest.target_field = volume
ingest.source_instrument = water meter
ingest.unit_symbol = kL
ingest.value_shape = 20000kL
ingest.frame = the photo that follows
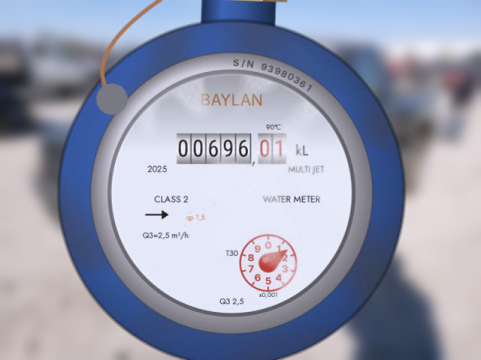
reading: 696.011kL
